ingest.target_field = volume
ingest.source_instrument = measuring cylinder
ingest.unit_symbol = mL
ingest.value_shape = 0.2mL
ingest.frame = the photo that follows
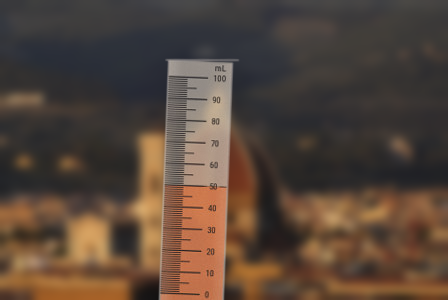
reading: 50mL
